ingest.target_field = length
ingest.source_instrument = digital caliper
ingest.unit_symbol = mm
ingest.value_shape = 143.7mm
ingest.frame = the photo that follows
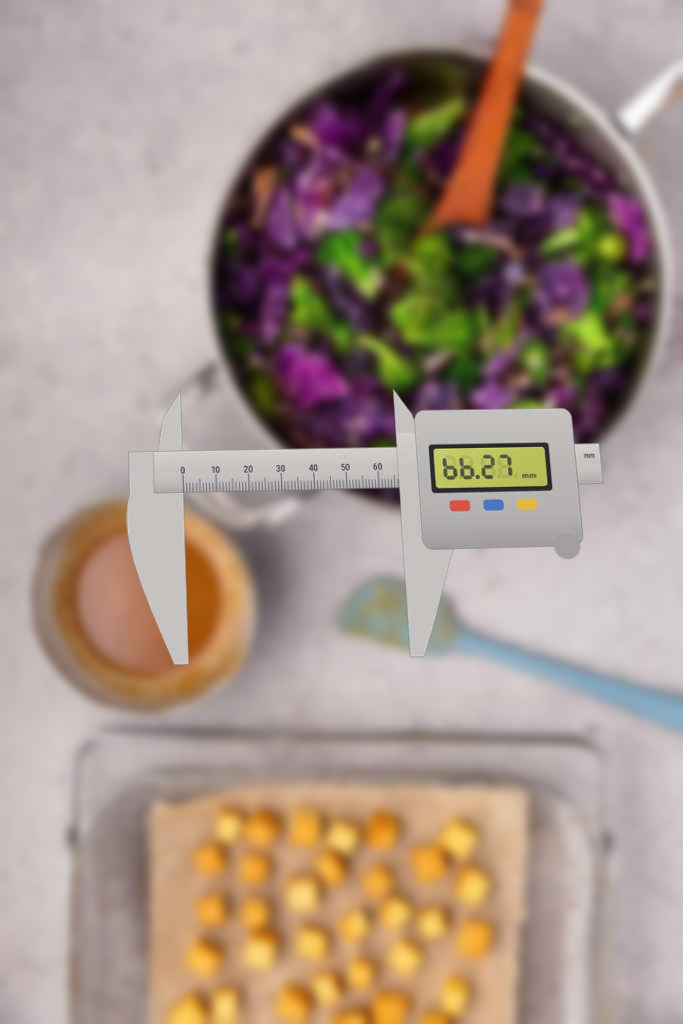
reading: 66.27mm
